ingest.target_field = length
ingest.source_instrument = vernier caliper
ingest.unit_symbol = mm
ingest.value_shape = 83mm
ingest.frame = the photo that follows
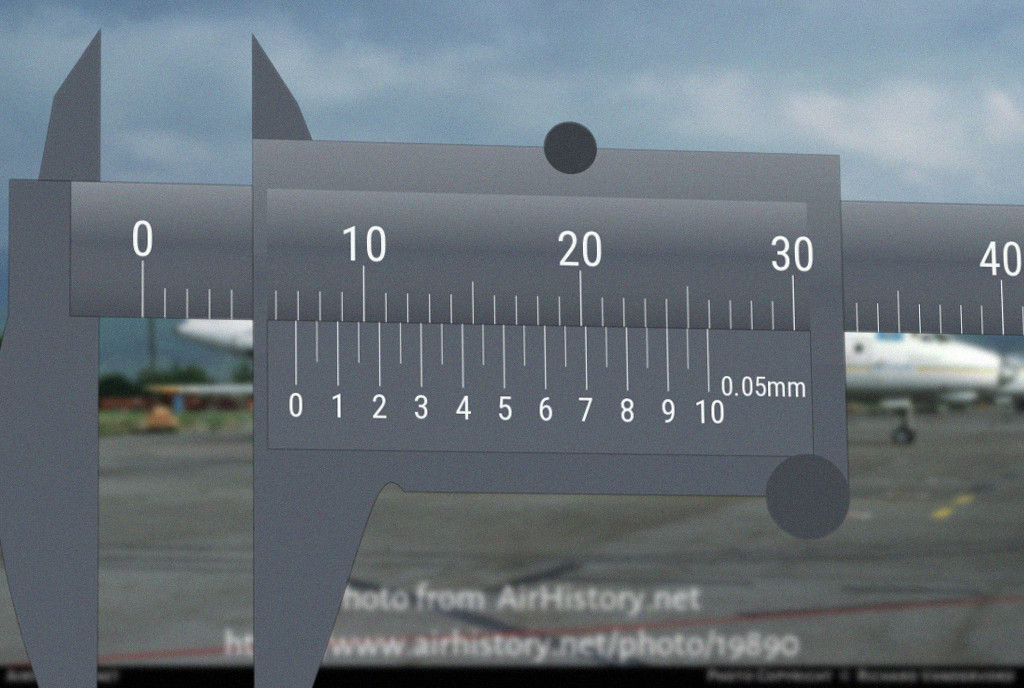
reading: 6.9mm
